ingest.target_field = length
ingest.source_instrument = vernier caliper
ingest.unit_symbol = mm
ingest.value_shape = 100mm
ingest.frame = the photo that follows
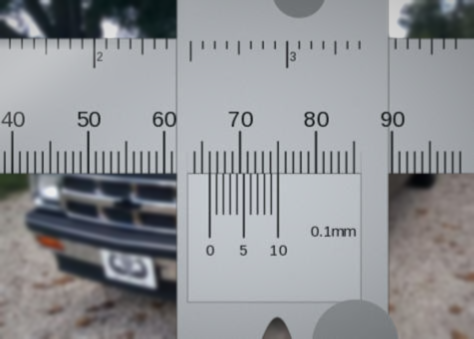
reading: 66.0mm
